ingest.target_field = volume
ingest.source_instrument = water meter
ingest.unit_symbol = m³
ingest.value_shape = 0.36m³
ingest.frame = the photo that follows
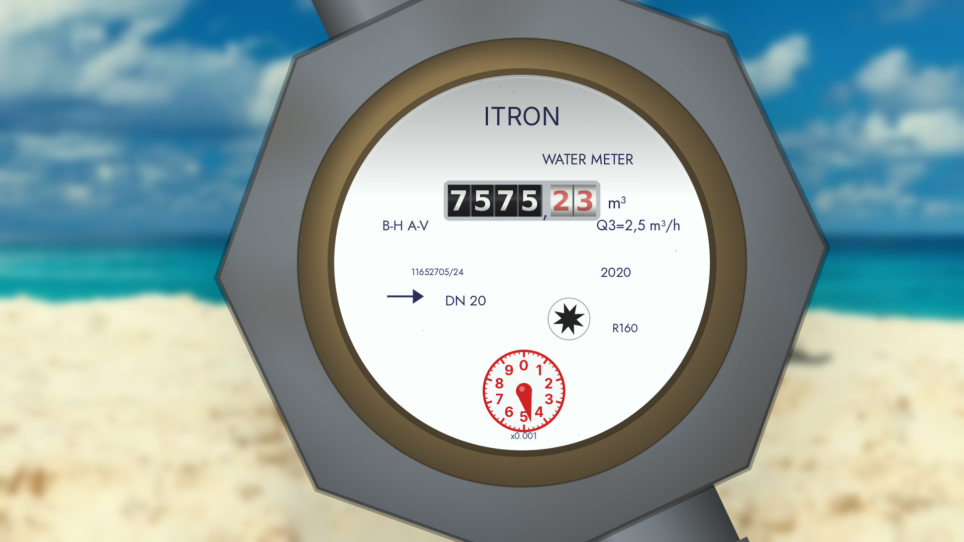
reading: 7575.234m³
